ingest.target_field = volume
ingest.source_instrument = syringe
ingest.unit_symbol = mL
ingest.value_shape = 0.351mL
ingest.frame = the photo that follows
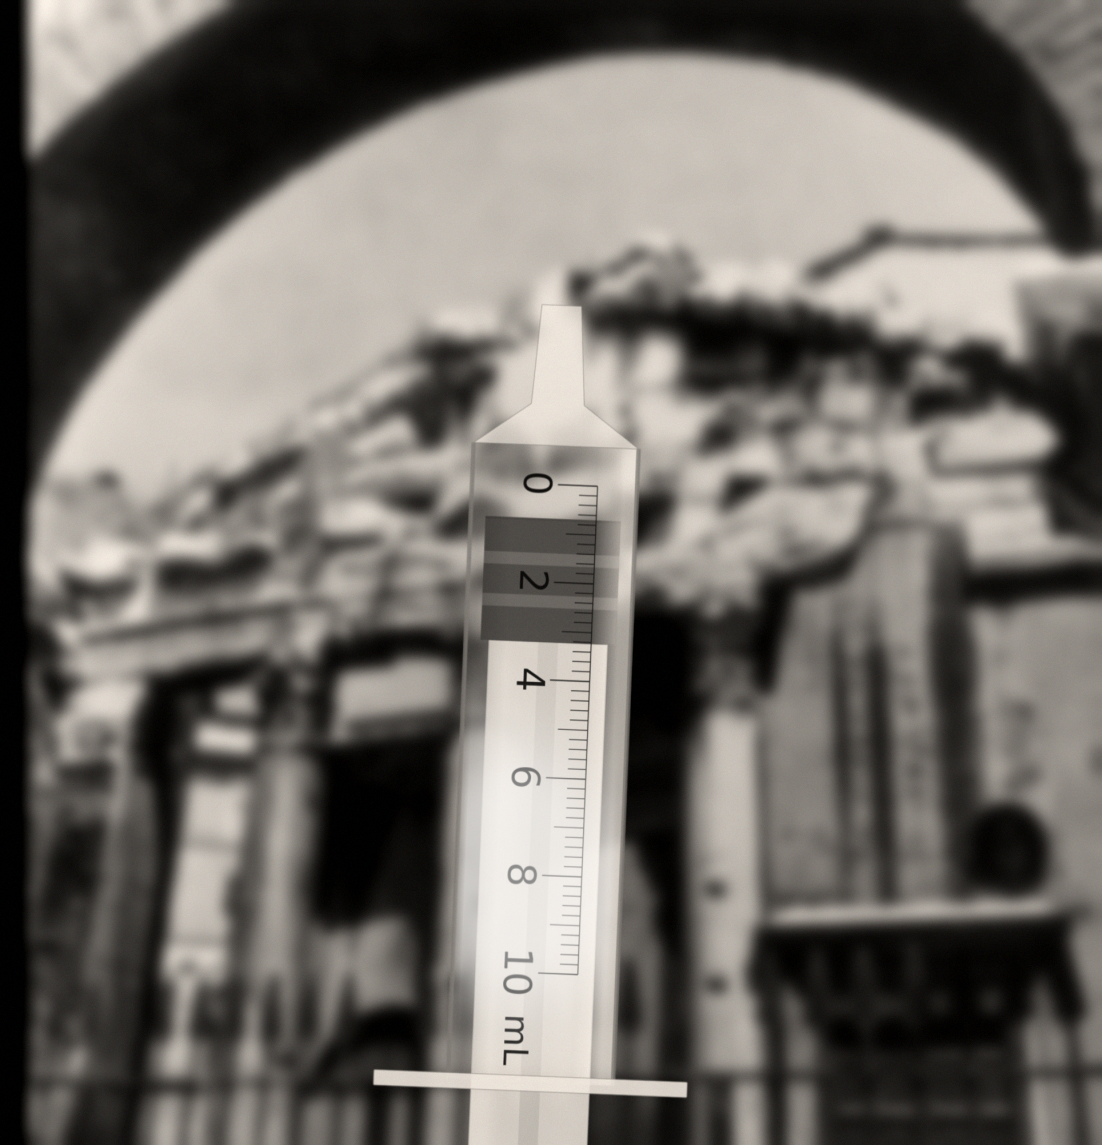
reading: 0.7mL
